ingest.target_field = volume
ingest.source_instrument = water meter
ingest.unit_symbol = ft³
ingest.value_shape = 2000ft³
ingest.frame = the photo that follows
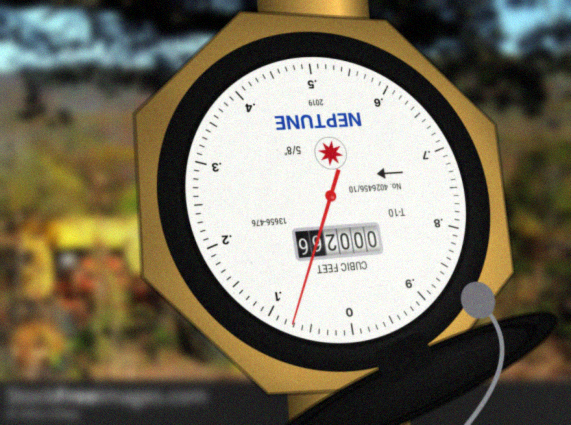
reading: 266.07ft³
